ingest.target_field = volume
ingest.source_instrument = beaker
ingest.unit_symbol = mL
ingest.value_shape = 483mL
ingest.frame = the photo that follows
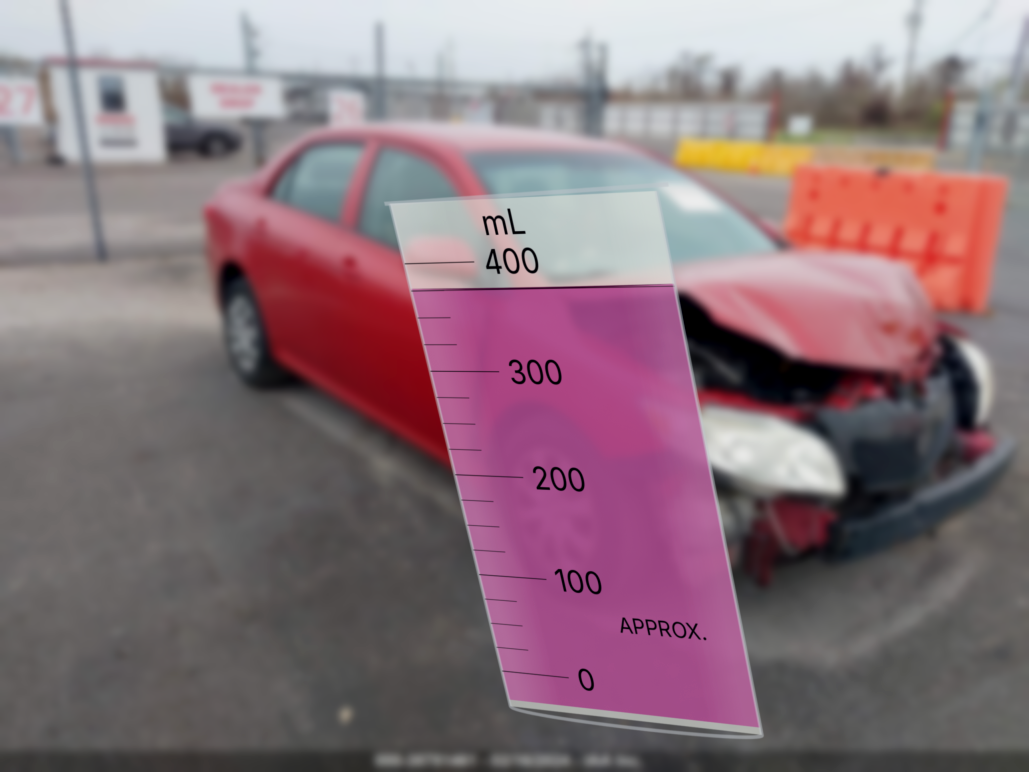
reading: 375mL
